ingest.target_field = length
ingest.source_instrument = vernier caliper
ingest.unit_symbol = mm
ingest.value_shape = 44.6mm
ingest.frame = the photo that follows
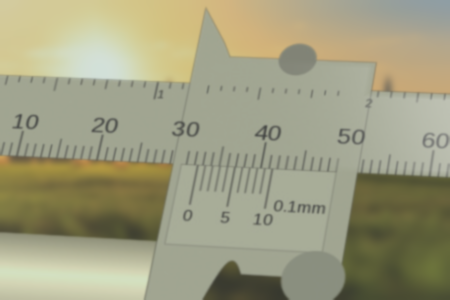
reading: 32.4mm
